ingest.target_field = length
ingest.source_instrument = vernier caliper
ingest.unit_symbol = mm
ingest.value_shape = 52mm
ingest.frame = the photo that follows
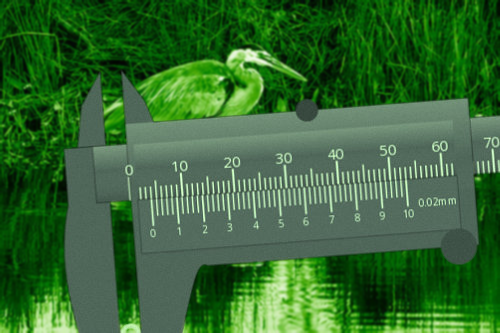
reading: 4.0mm
